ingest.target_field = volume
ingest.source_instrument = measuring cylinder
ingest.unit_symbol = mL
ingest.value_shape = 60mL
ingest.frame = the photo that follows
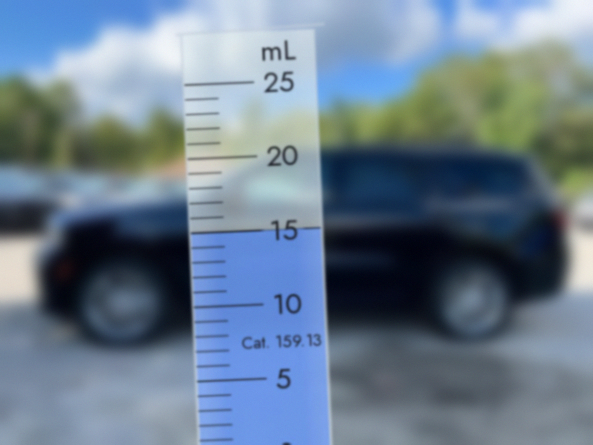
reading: 15mL
